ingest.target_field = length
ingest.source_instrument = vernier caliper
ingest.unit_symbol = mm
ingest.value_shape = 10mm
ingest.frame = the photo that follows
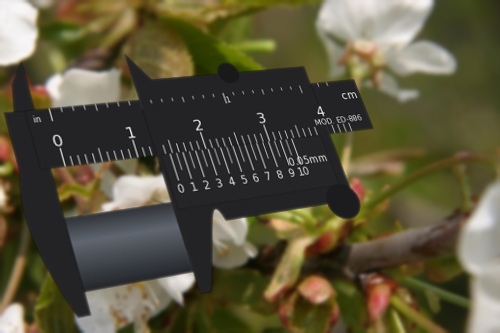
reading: 14.6mm
